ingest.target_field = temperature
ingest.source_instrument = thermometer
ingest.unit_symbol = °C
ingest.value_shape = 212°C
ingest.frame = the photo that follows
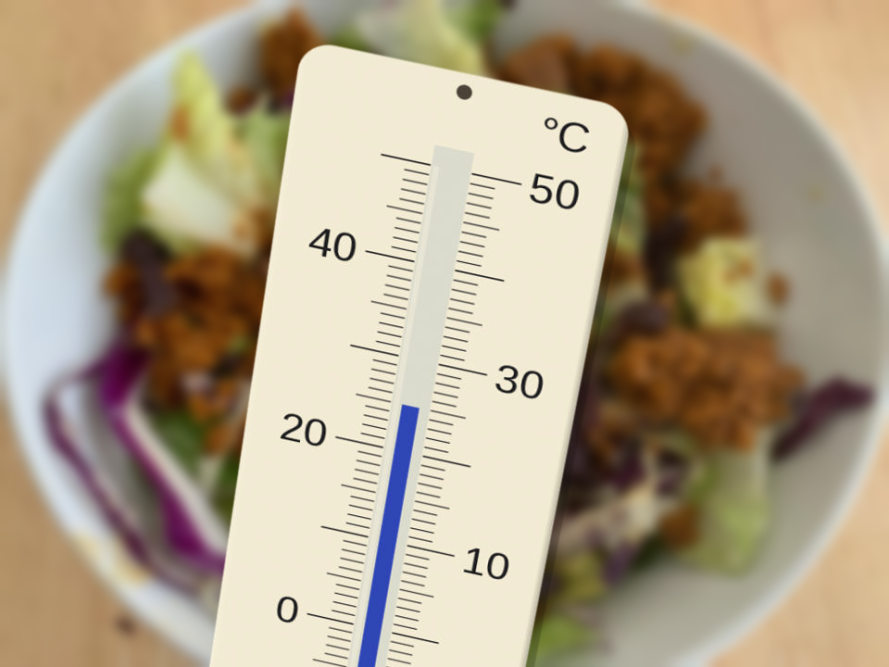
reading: 25°C
